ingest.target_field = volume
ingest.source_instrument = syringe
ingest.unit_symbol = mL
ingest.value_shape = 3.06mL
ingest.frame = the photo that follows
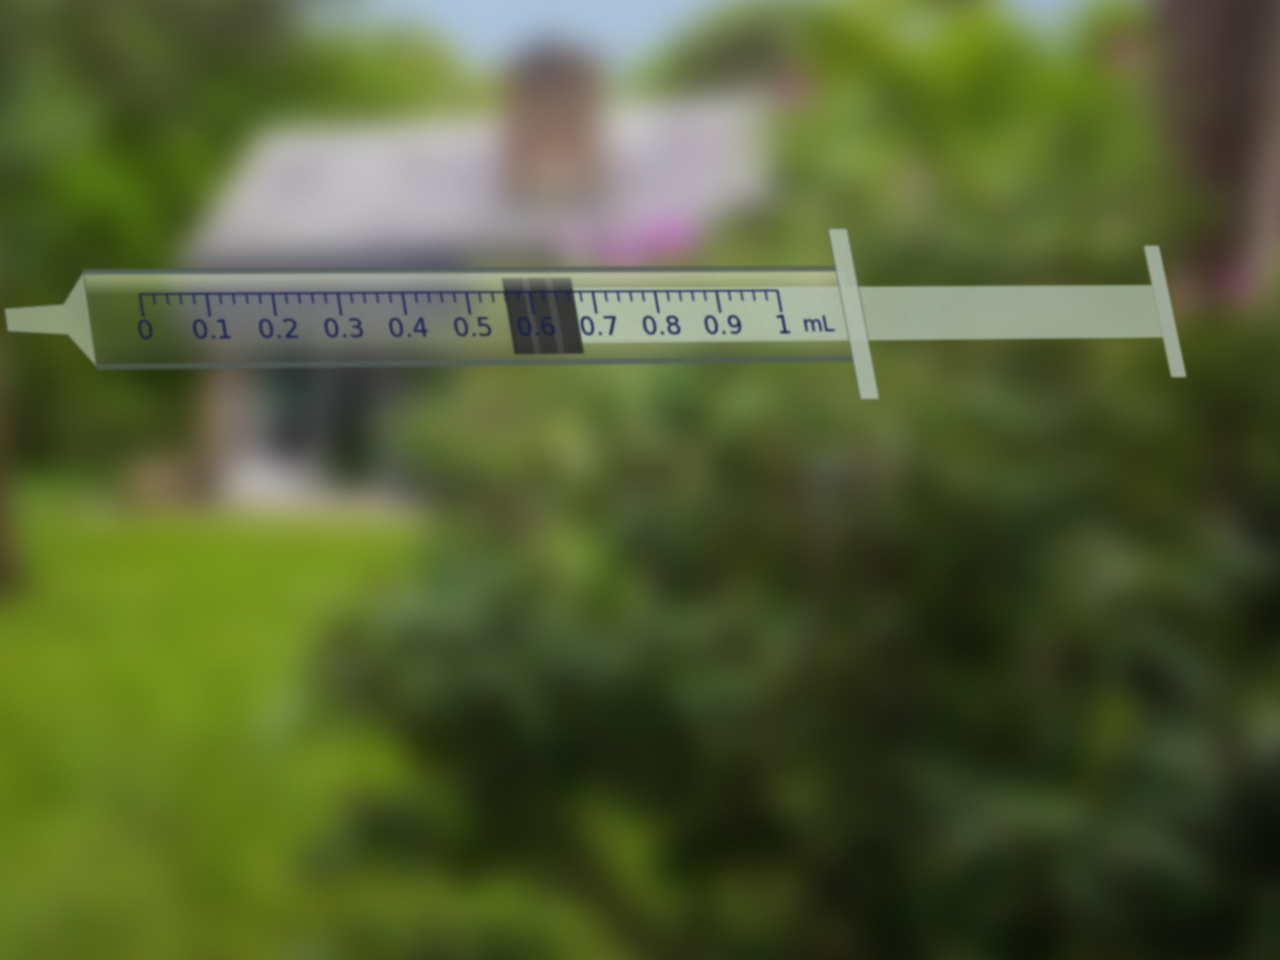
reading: 0.56mL
